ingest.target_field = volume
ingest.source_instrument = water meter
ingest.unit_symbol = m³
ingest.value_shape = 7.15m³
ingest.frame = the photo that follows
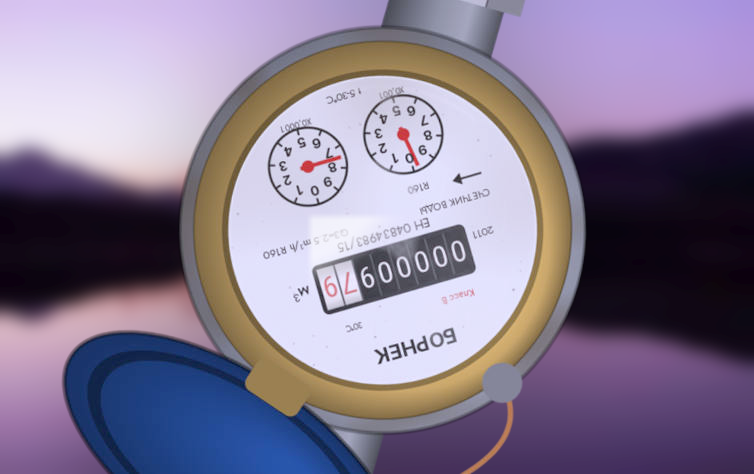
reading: 9.7897m³
